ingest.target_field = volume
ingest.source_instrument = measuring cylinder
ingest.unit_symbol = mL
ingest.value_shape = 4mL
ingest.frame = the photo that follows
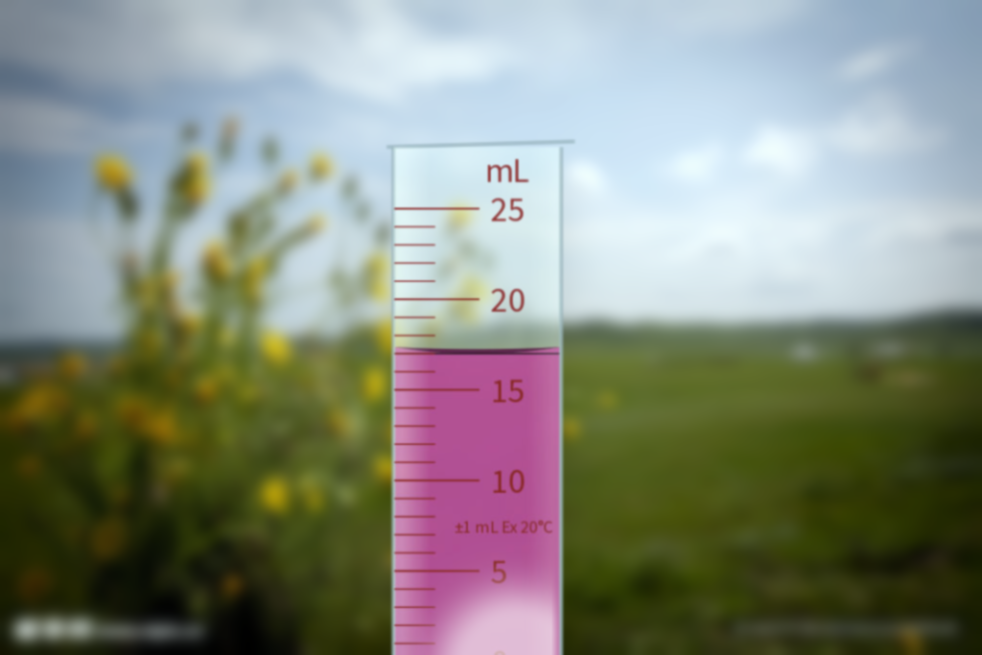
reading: 17mL
